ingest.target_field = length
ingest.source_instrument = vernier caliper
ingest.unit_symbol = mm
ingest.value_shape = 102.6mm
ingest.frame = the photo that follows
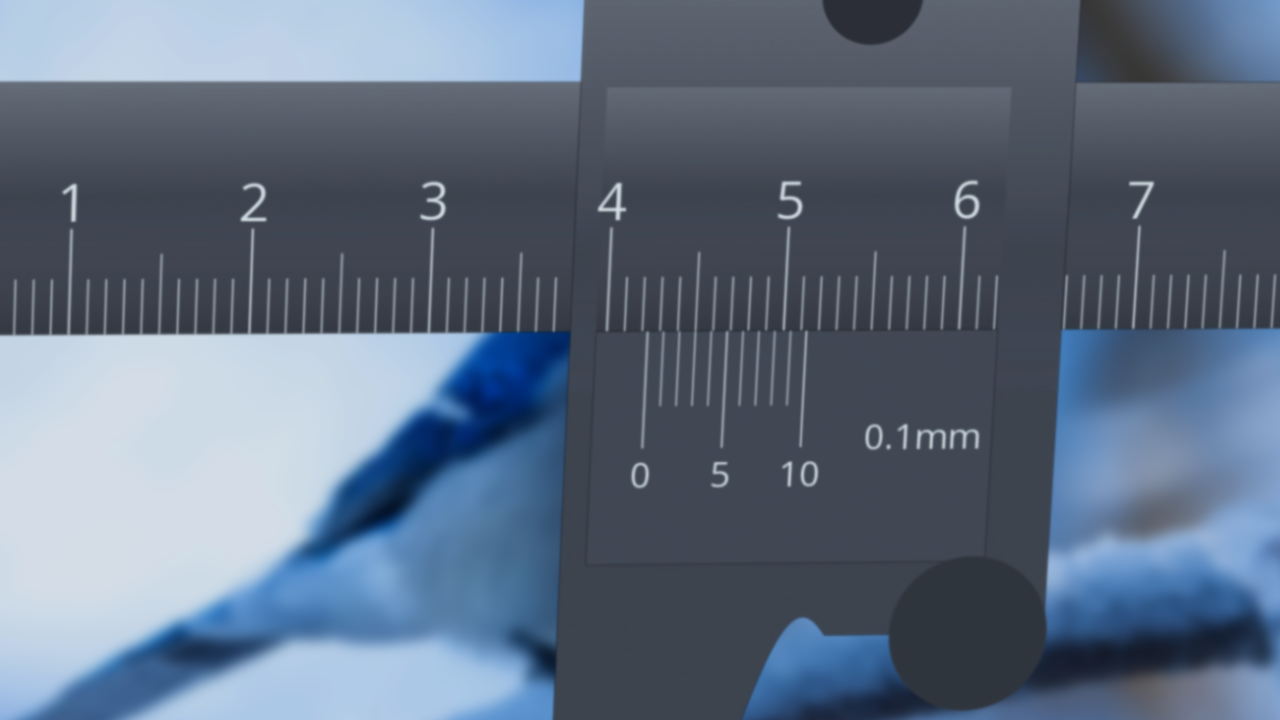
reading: 42.3mm
